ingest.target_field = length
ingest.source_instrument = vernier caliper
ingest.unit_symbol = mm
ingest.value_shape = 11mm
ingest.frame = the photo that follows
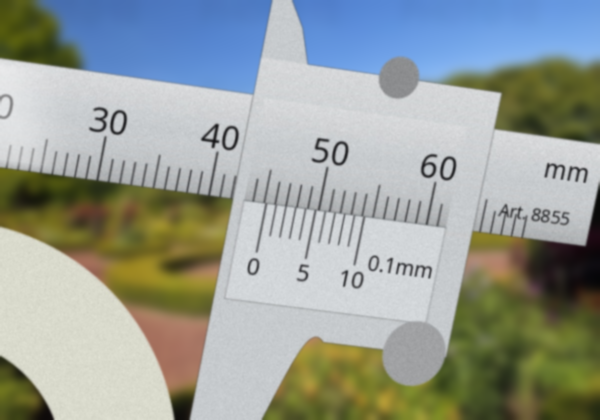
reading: 45.2mm
